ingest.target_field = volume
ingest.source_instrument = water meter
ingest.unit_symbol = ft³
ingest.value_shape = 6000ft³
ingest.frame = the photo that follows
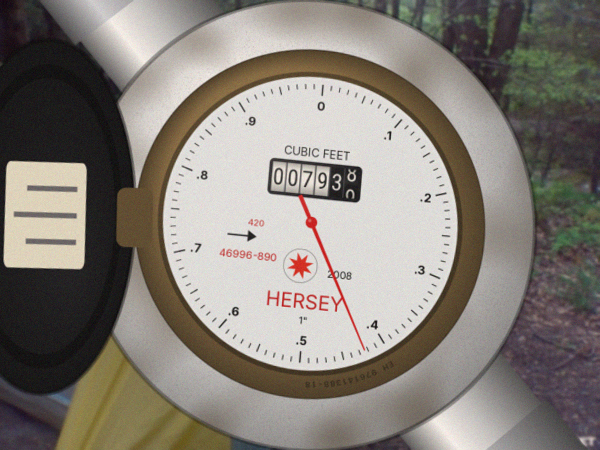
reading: 7938.42ft³
